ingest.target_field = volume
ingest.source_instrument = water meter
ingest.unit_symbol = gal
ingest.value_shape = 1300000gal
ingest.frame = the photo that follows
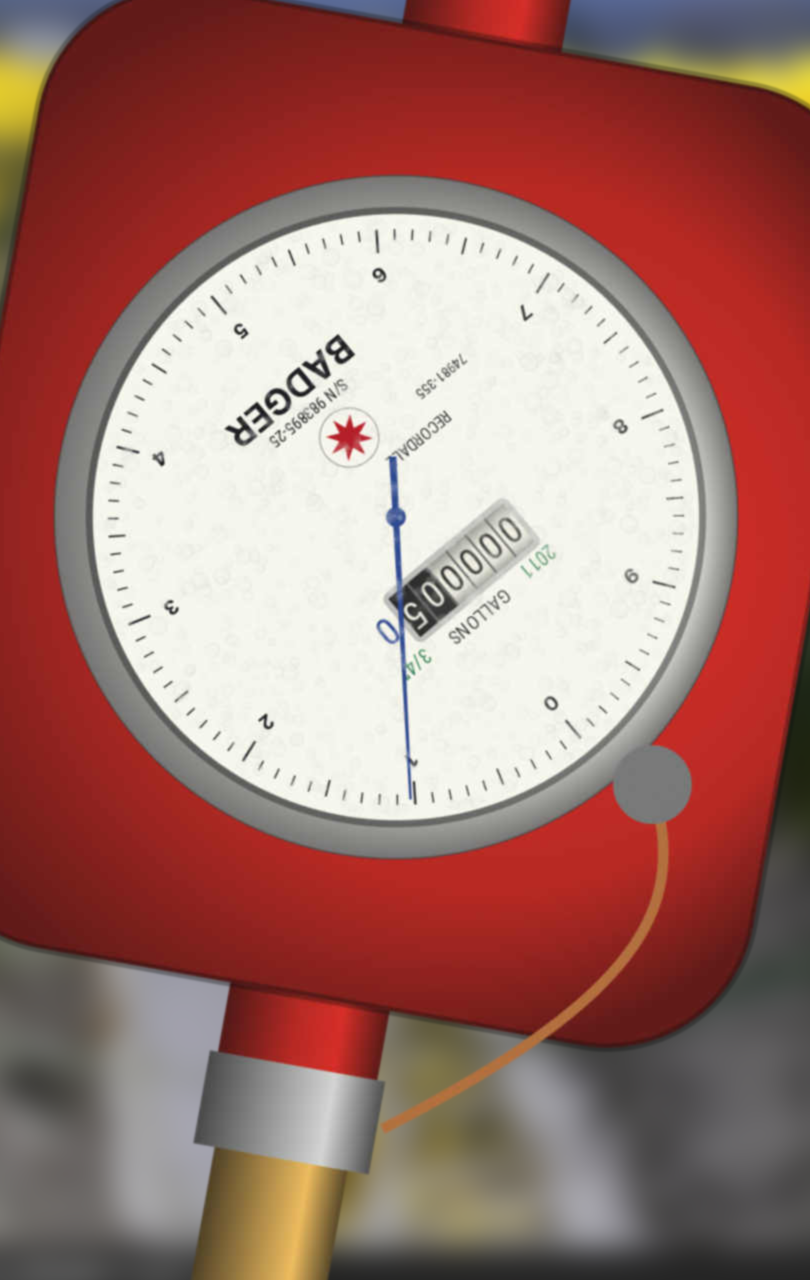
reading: 51.0gal
